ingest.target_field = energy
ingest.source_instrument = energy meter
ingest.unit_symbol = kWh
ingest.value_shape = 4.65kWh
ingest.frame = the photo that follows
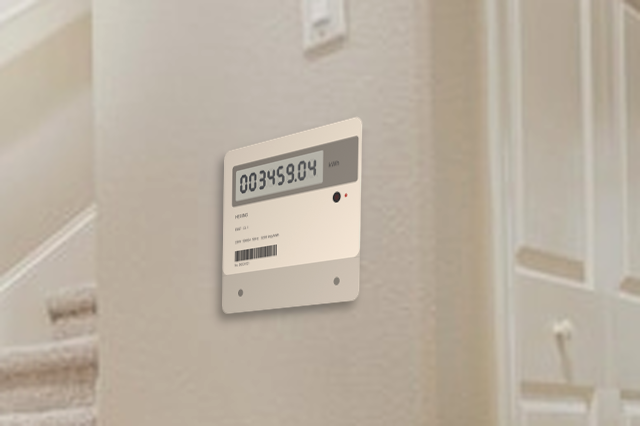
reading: 3459.04kWh
